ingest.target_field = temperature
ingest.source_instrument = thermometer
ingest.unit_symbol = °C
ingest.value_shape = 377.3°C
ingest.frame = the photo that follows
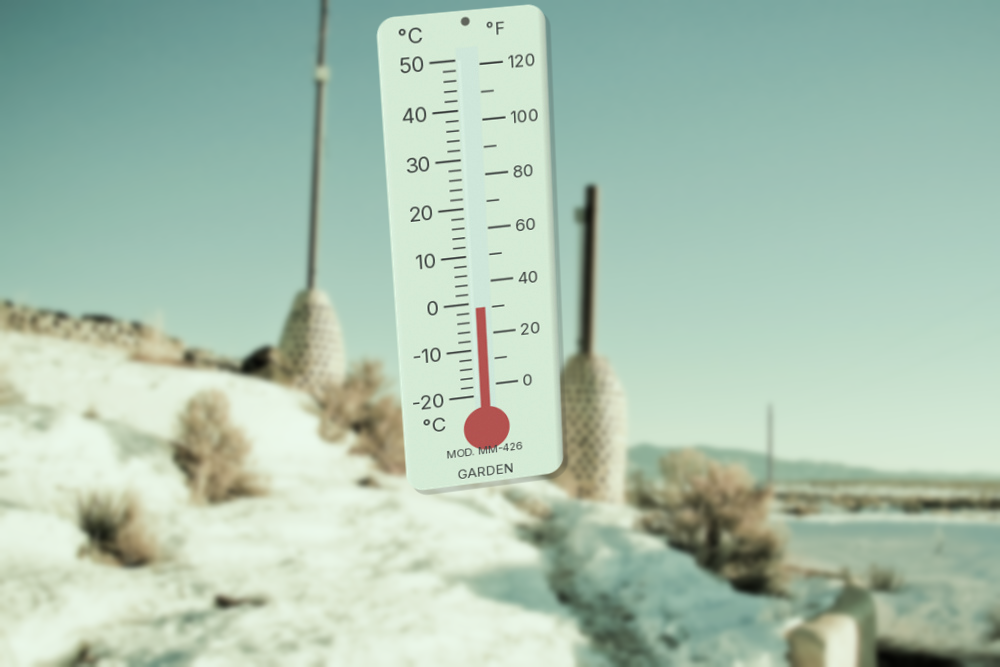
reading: -1°C
